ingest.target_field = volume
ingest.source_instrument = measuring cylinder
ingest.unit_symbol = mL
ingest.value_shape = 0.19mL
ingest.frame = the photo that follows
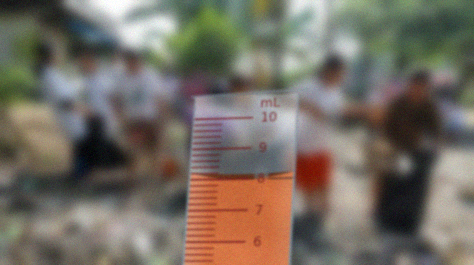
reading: 8mL
